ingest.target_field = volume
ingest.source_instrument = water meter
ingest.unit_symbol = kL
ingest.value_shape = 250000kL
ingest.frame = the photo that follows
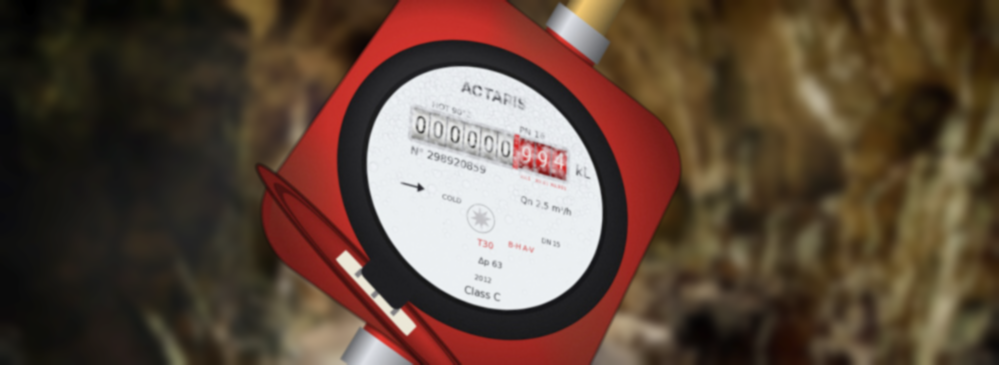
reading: 0.994kL
